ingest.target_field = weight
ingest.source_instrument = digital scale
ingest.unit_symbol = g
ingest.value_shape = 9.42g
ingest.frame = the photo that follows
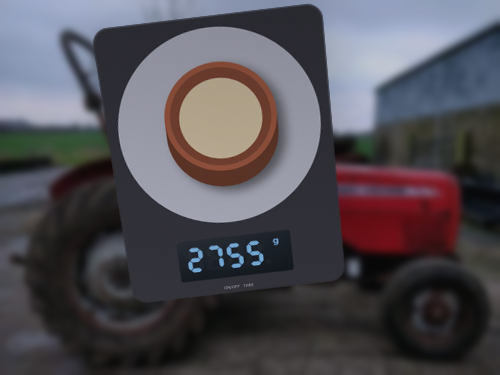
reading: 2755g
